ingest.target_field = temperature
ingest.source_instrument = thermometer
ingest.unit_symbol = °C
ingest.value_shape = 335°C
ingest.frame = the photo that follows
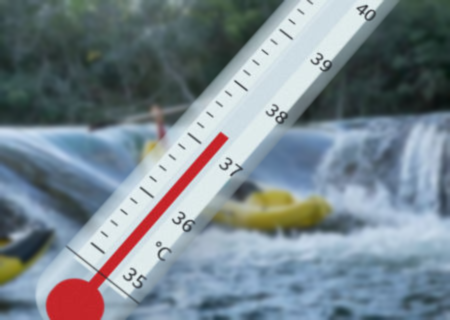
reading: 37.3°C
